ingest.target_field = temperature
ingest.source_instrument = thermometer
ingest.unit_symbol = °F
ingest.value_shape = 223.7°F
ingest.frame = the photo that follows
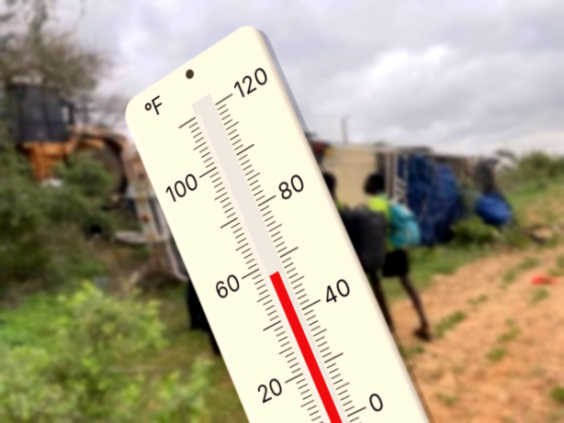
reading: 56°F
